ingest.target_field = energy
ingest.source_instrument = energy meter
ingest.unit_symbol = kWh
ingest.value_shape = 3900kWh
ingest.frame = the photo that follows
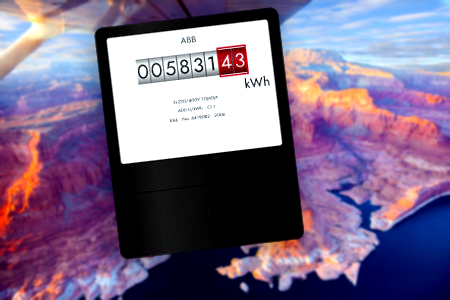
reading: 5831.43kWh
